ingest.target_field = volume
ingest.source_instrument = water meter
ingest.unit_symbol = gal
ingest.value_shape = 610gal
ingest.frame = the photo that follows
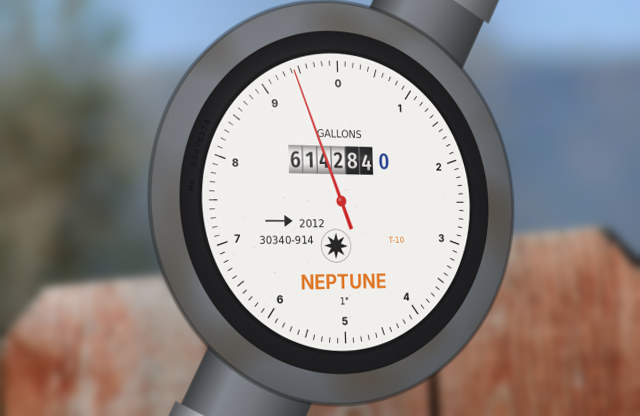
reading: 6142839.4gal
